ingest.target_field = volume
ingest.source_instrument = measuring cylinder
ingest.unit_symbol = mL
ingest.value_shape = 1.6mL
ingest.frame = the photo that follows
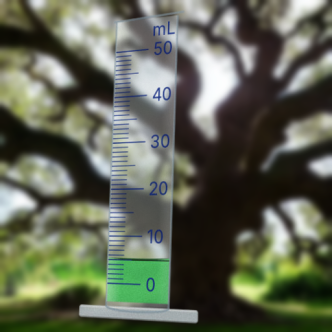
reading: 5mL
